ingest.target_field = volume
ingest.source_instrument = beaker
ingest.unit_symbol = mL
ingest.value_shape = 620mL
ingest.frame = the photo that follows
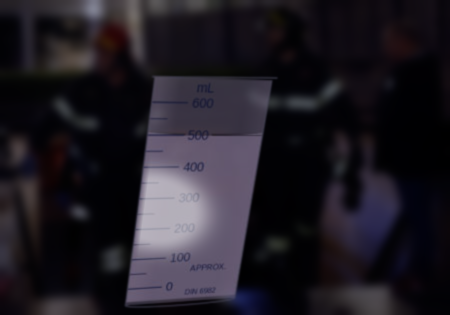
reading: 500mL
